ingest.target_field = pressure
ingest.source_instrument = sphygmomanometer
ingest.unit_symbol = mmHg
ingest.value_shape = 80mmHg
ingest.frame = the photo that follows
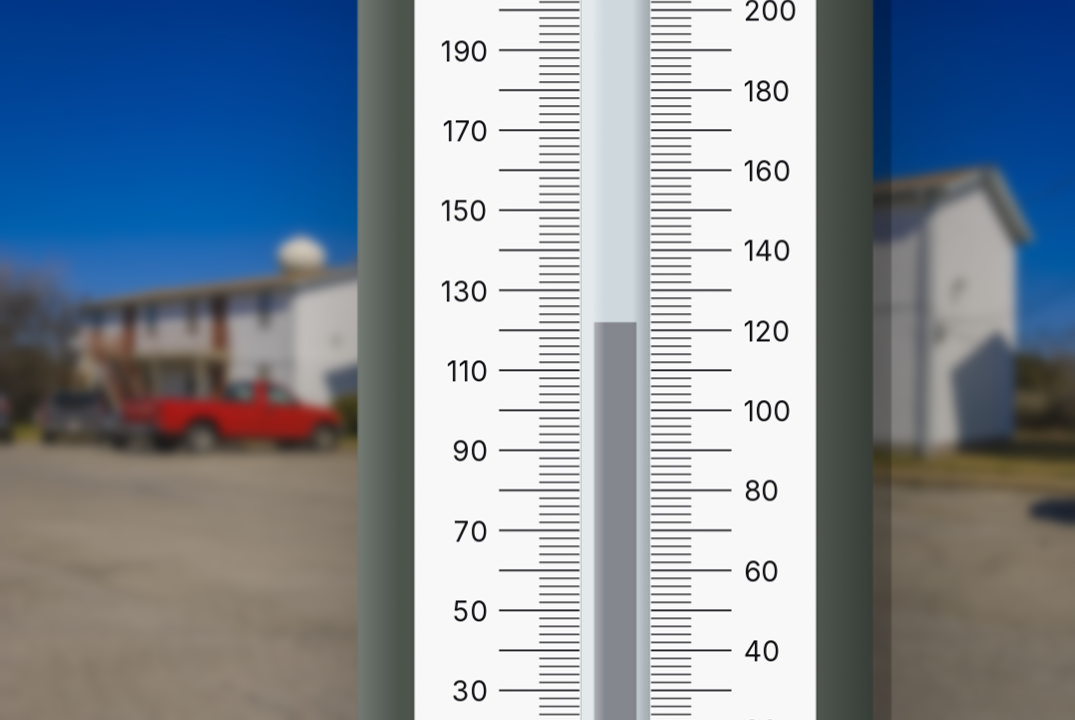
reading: 122mmHg
